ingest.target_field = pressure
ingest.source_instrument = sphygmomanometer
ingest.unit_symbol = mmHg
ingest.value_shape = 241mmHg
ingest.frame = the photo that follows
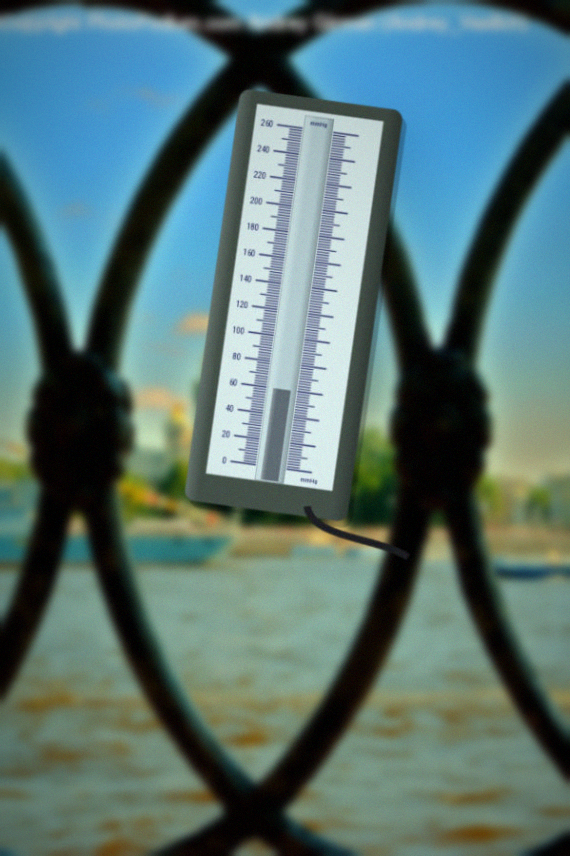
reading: 60mmHg
